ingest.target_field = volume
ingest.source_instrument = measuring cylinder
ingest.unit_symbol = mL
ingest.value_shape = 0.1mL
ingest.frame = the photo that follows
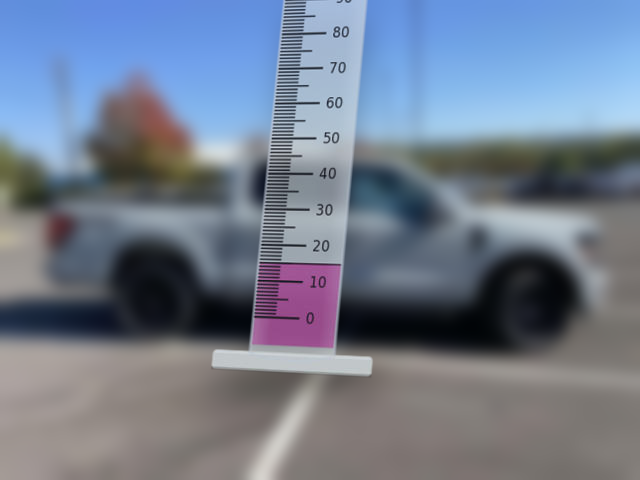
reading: 15mL
